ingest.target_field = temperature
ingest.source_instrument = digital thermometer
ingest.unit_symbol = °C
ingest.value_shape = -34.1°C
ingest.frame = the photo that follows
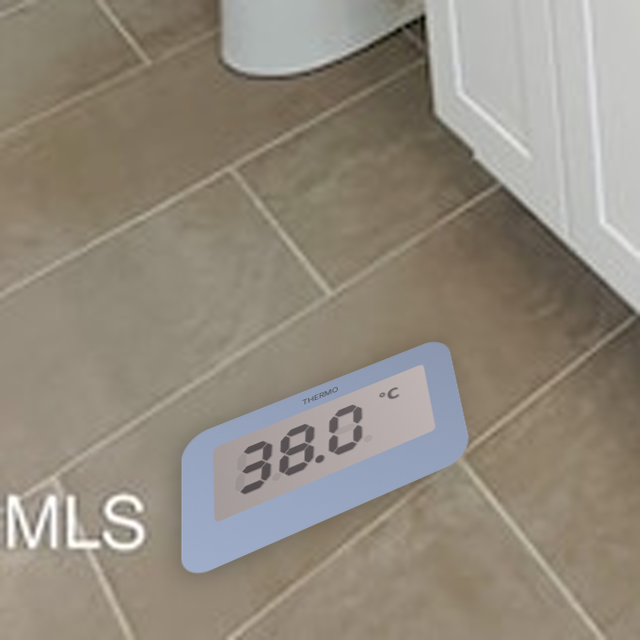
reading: 38.0°C
